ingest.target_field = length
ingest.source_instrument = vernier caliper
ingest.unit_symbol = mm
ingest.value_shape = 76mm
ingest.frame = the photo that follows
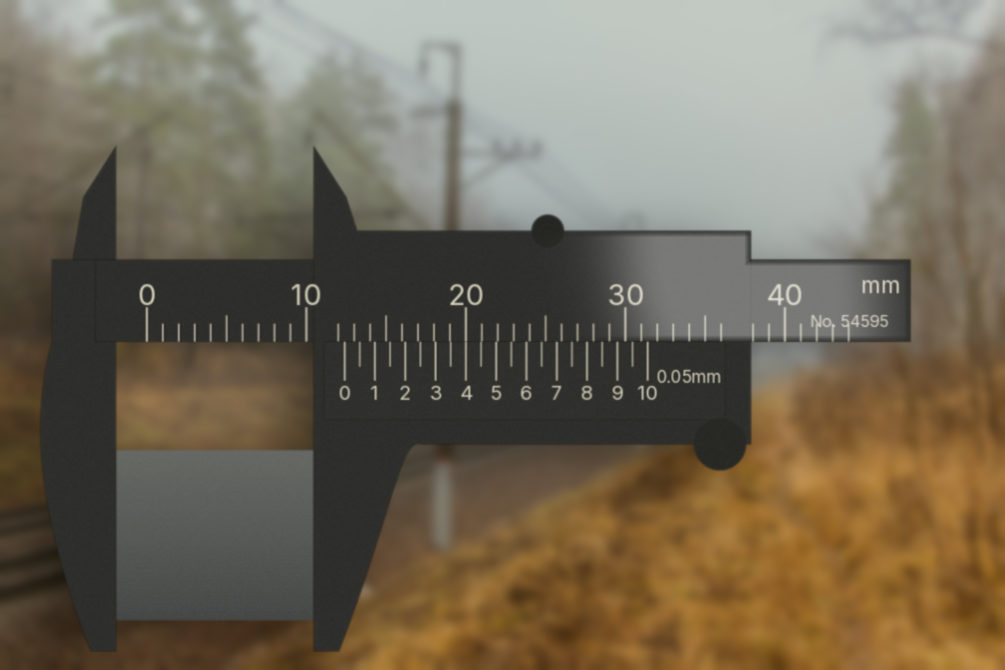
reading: 12.4mm
